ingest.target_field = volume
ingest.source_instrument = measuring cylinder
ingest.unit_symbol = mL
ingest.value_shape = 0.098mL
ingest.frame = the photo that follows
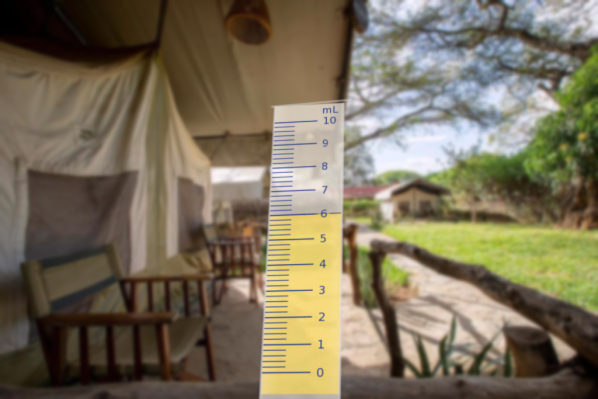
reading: 6mL
